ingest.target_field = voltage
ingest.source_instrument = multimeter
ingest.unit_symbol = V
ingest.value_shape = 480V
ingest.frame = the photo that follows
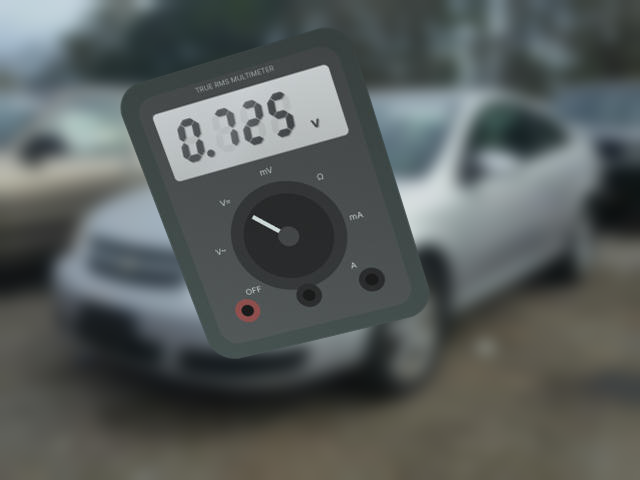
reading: 0.725V
